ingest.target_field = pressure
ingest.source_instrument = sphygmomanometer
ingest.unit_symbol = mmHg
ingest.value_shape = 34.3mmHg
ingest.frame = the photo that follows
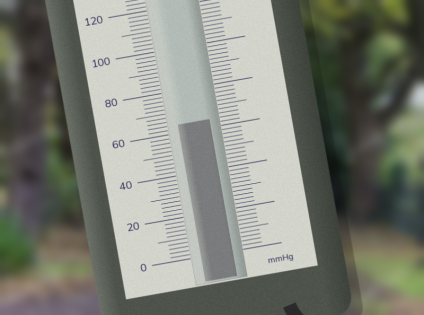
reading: 64mmHg
